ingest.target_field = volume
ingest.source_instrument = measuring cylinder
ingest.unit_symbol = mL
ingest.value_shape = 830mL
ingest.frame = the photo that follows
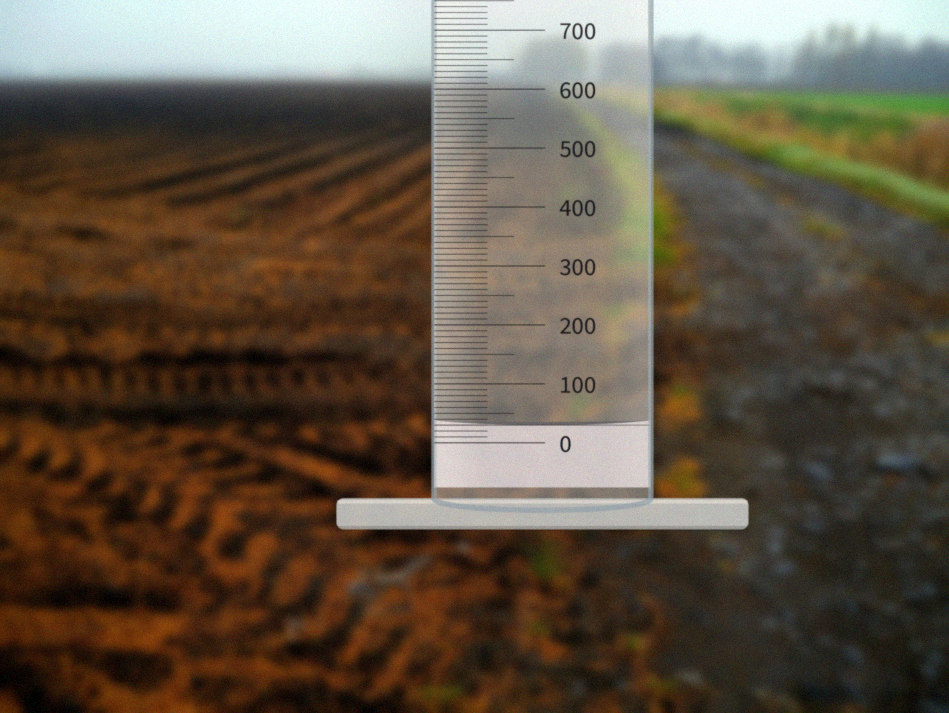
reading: 30mL
